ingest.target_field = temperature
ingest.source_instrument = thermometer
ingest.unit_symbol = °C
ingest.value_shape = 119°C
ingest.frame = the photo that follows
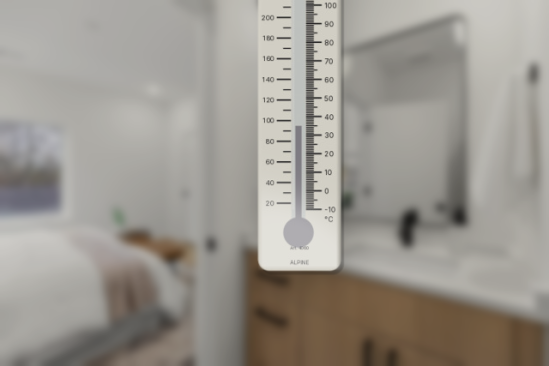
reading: 35°C
